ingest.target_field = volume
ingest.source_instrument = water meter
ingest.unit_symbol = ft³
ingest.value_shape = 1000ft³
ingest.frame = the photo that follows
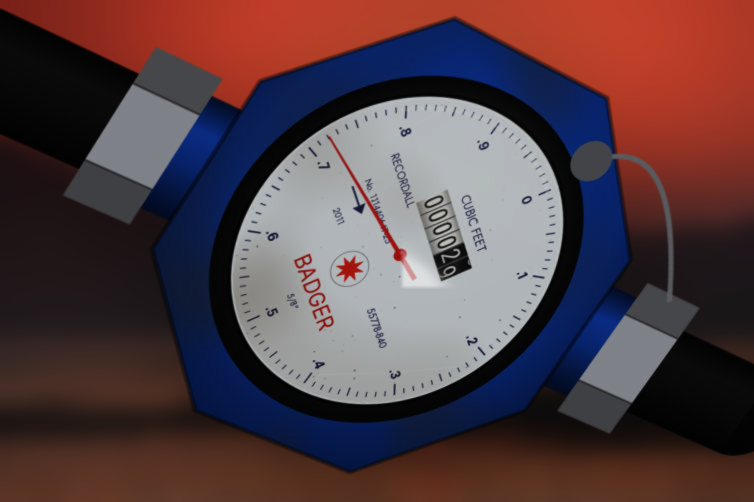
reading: 28.72ft³
